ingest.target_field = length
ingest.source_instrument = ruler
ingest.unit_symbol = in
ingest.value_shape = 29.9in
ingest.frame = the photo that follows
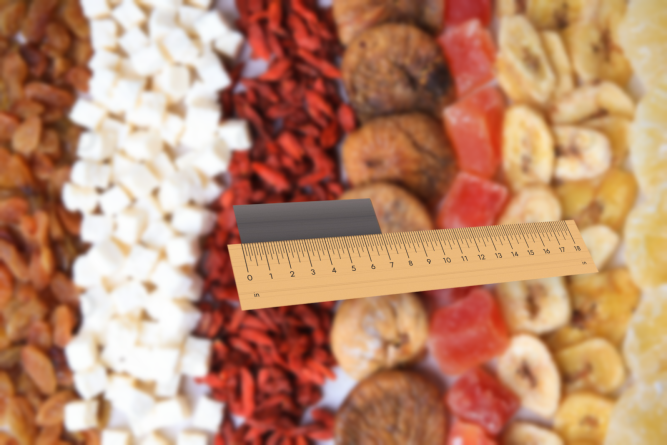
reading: 7in
